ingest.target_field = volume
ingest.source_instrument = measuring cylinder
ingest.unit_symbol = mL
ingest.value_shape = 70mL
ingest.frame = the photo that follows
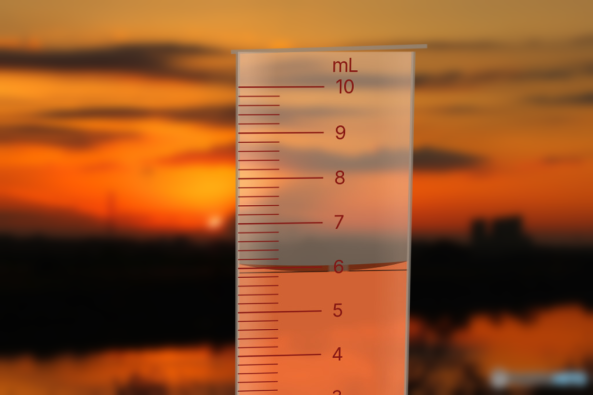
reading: 5.9mL
